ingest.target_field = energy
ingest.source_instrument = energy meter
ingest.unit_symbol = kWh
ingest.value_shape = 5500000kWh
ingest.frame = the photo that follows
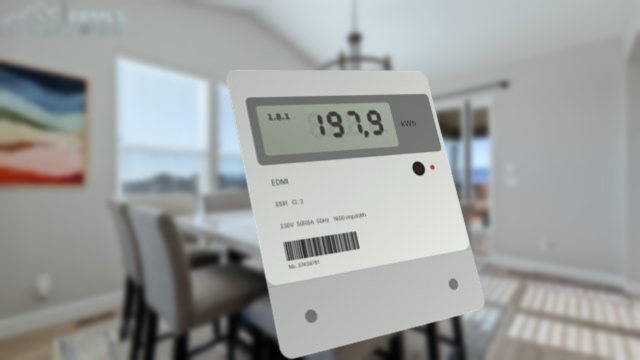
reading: 197.9kWh
